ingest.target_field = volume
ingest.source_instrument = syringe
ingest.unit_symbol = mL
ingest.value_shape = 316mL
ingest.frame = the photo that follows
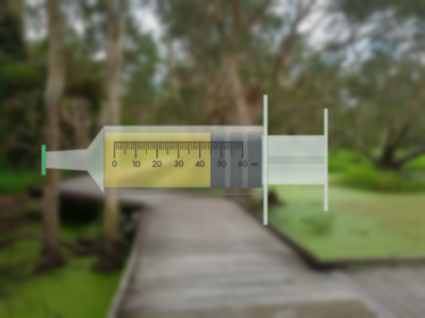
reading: 45mL
